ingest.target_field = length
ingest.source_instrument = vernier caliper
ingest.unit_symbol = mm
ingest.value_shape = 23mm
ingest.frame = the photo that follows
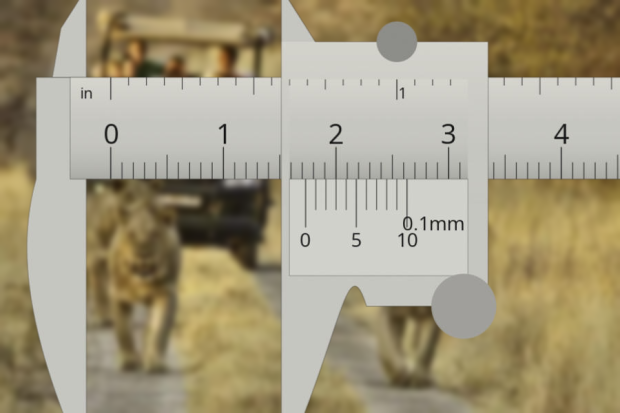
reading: 17.3mm
